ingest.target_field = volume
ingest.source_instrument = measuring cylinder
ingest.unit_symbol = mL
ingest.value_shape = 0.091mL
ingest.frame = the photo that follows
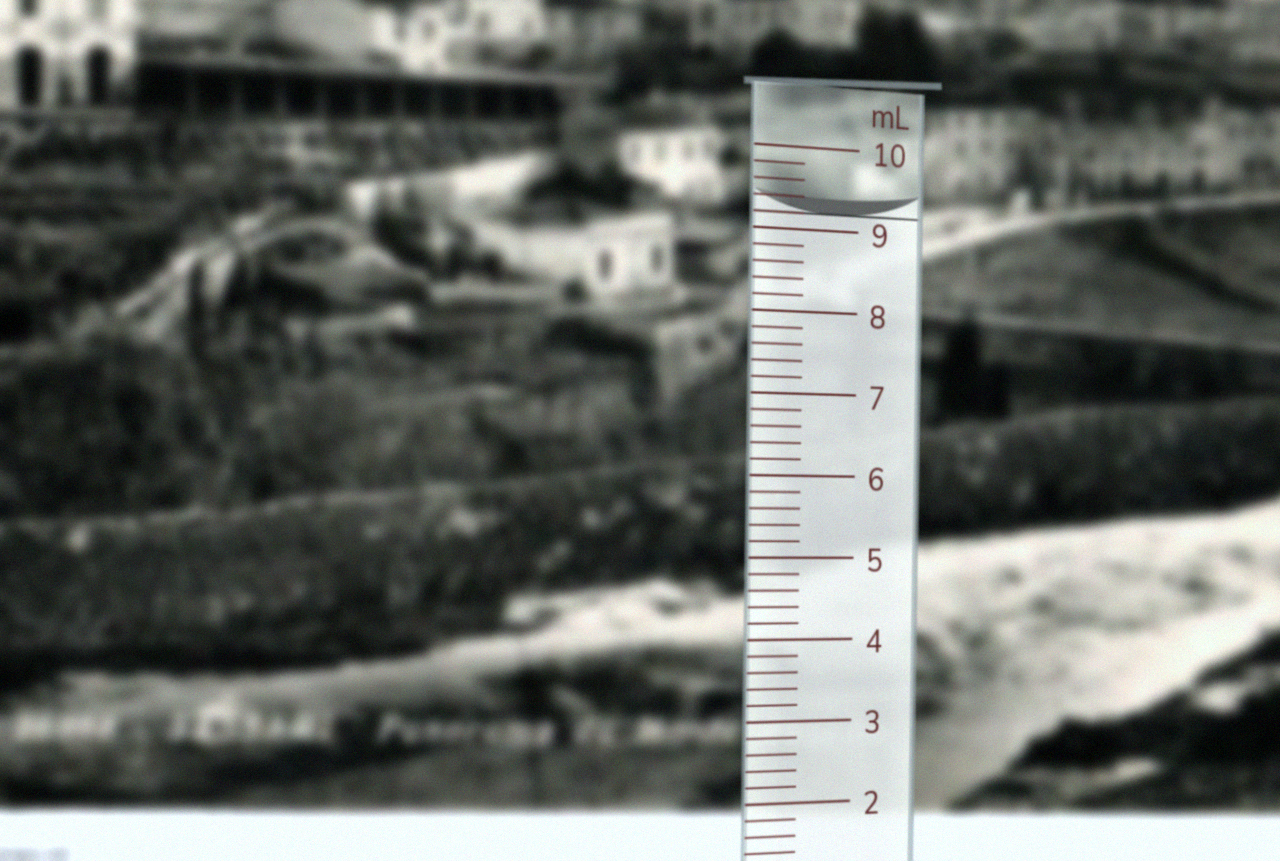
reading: 9.2mL
